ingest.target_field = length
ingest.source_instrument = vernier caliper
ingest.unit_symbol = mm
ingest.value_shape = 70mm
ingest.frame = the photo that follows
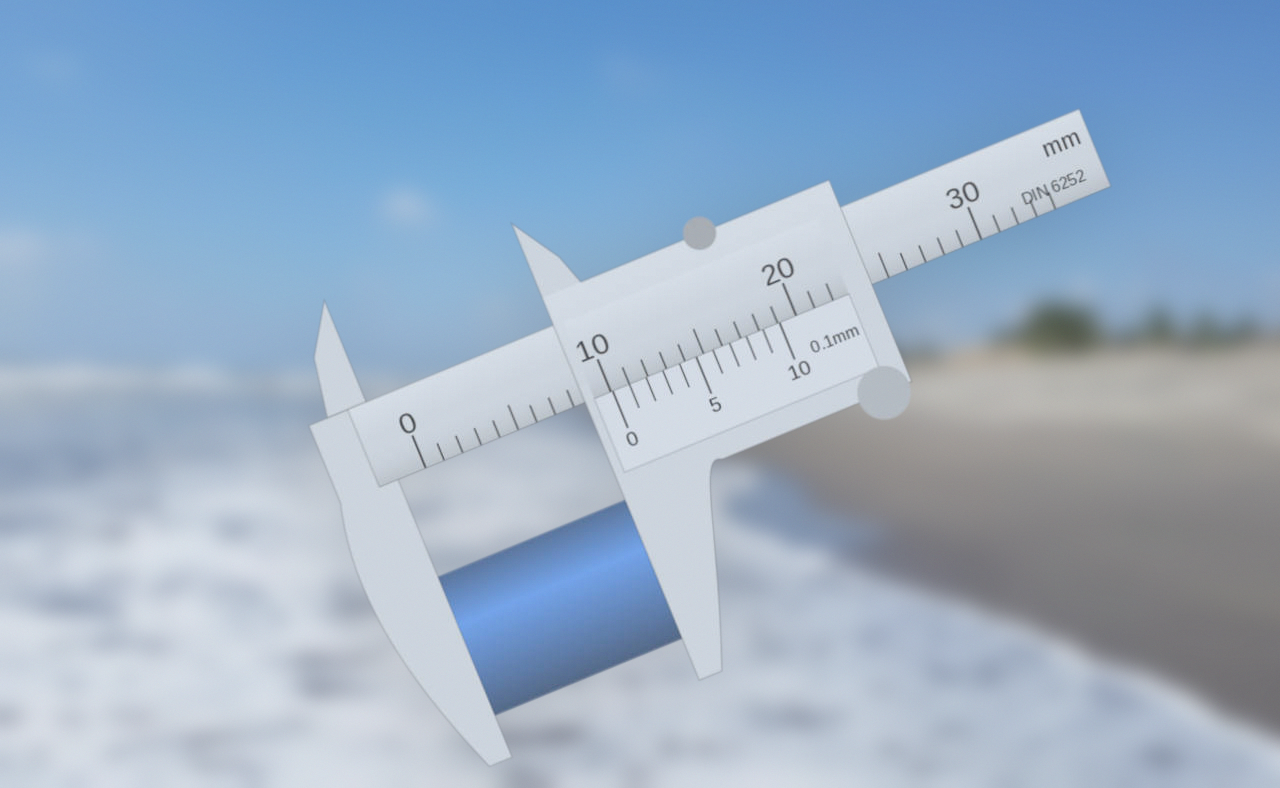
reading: 10.1mm
